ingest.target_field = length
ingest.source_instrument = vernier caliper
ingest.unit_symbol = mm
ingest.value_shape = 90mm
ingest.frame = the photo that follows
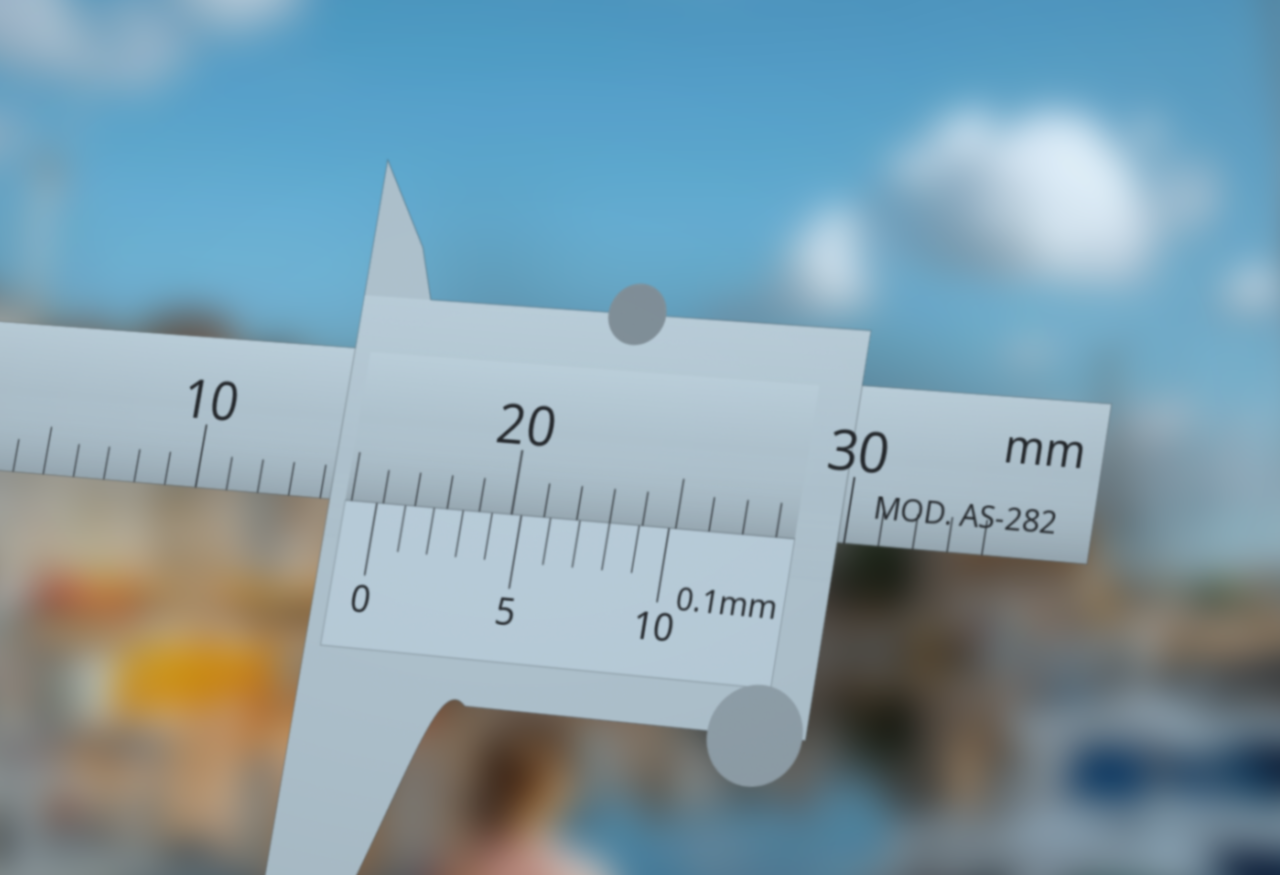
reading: 15.8mm
